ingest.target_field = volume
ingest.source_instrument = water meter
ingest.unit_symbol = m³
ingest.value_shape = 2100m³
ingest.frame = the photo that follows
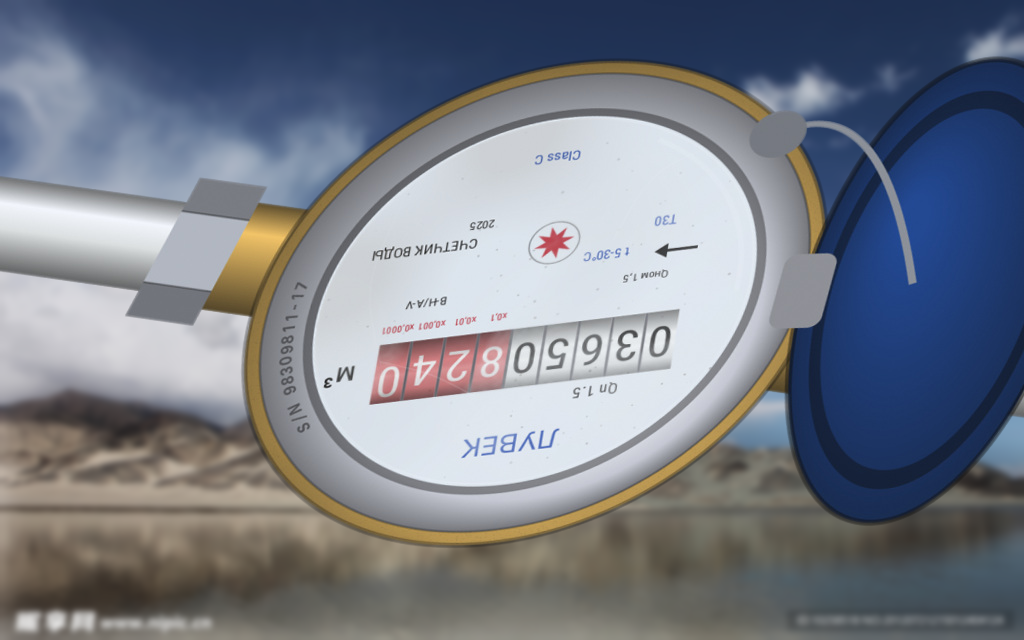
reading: 3650.8240m³
